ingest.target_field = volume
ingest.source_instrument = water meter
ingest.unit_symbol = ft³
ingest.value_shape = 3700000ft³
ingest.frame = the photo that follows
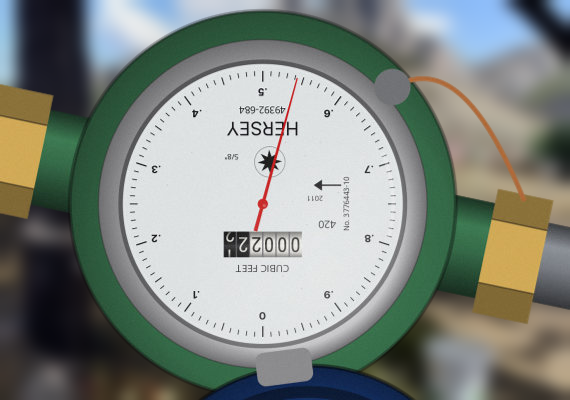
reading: 221.54ft³
